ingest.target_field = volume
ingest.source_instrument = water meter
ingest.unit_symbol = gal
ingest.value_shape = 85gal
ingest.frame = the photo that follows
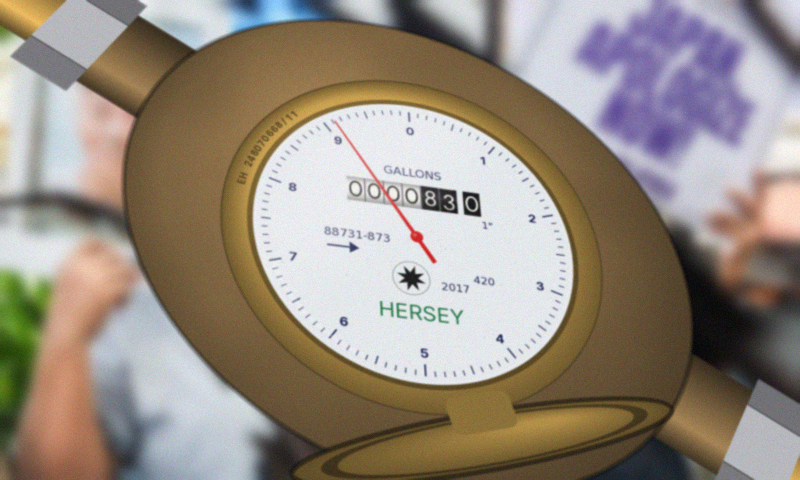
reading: 829.1gal
